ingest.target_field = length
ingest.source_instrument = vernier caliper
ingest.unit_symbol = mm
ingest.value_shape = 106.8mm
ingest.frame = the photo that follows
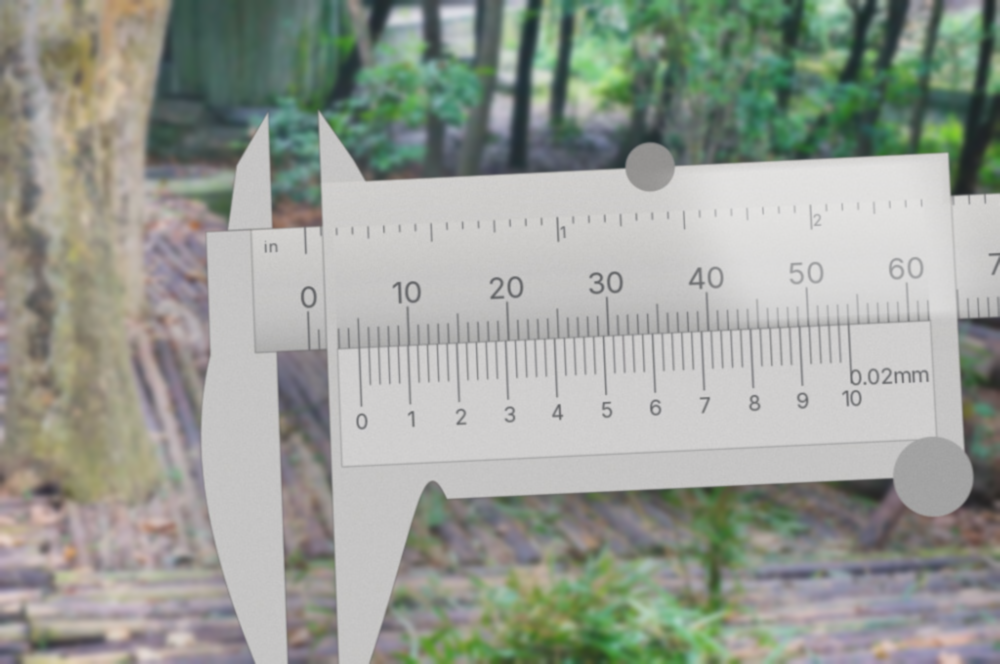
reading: 5.0mm
